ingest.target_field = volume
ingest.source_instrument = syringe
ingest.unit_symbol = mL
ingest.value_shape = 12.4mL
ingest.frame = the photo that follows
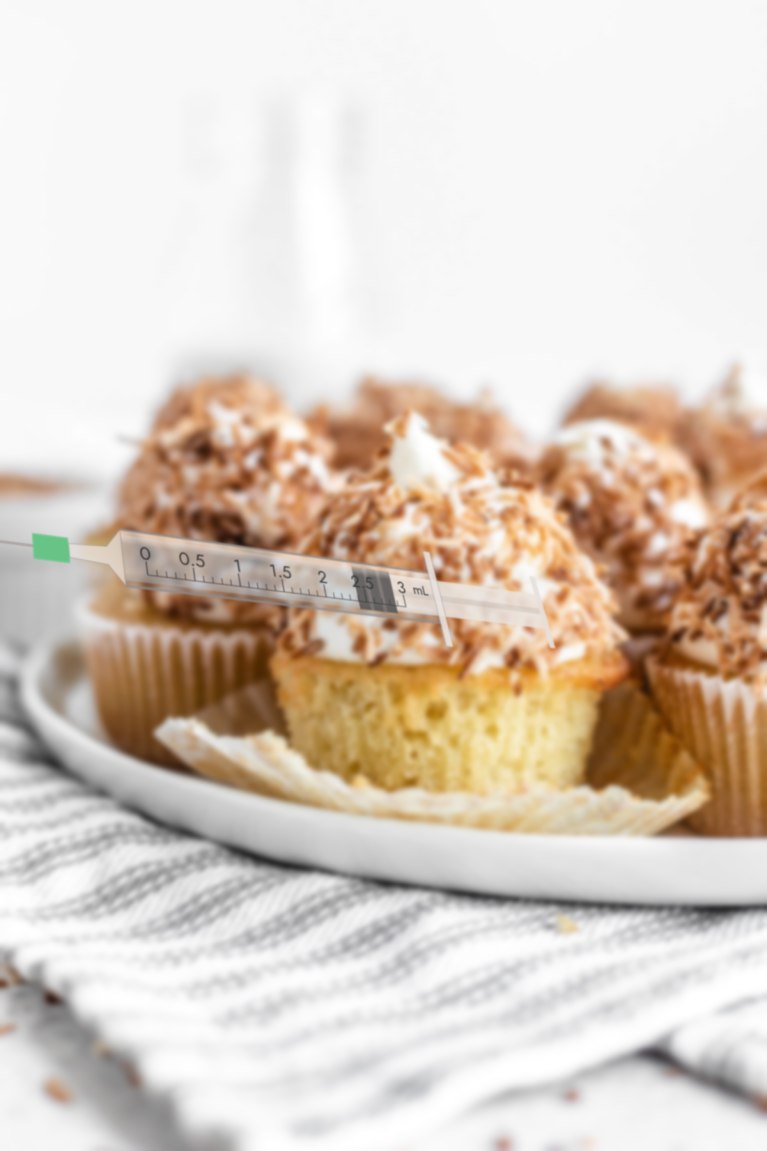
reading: 2.4mL
